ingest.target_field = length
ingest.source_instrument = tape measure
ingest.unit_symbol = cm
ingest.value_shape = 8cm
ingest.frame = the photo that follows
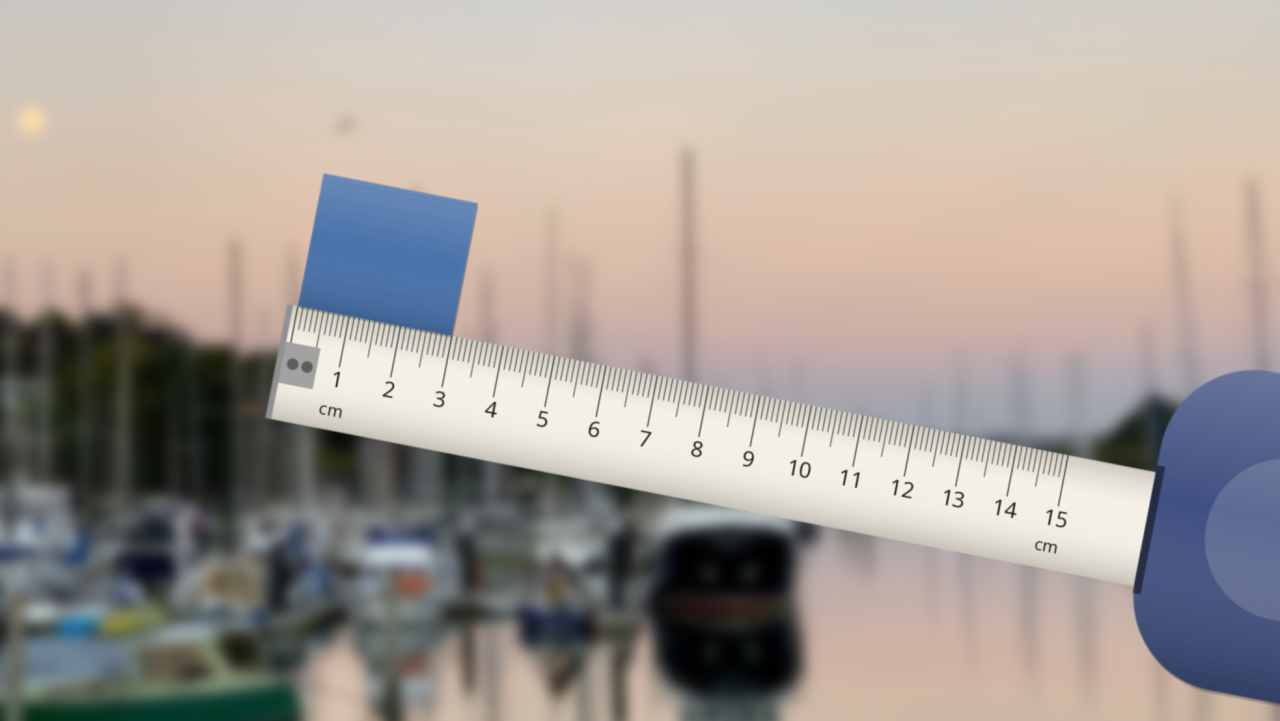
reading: 3cm
